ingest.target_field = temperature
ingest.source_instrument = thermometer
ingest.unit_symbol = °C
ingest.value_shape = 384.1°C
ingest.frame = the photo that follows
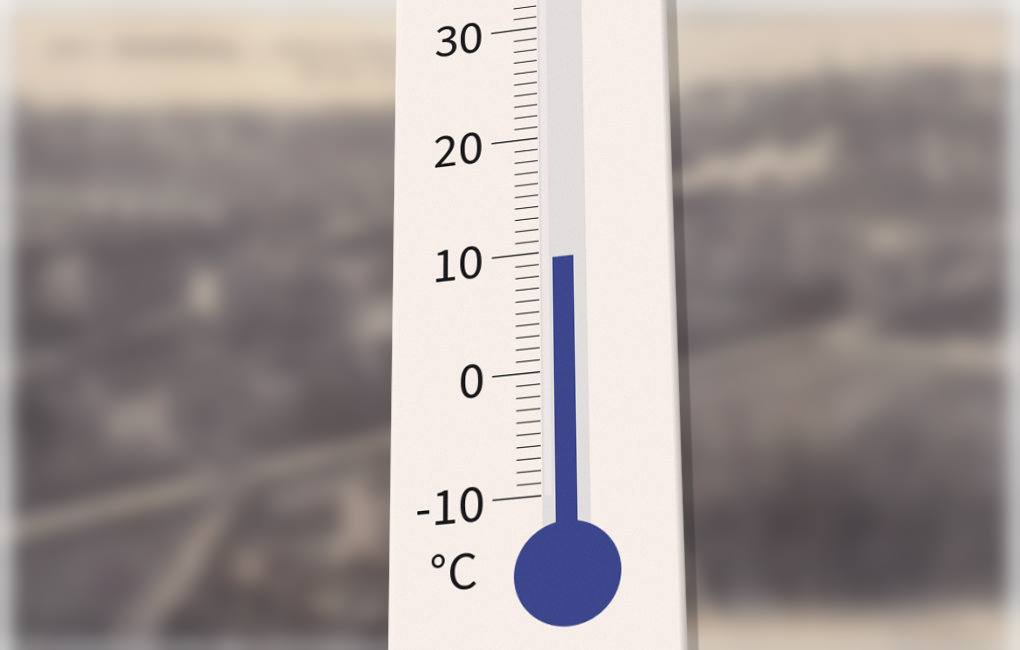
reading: 9.5°C
